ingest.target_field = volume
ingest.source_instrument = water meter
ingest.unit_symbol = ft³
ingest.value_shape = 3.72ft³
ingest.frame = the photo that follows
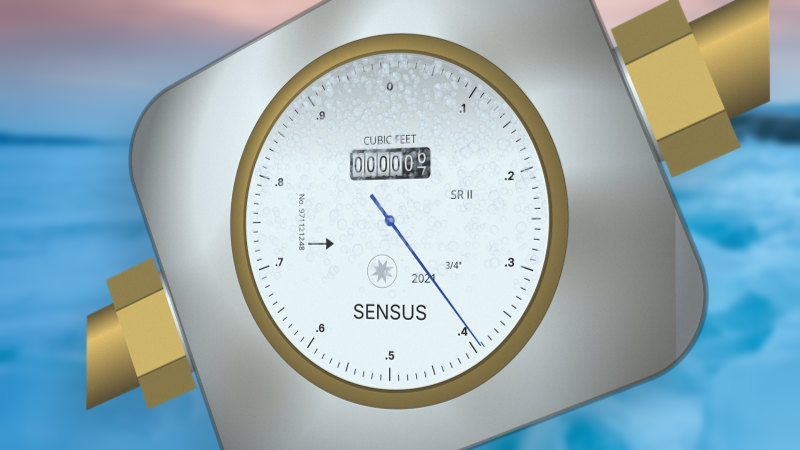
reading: 6.39ft³
